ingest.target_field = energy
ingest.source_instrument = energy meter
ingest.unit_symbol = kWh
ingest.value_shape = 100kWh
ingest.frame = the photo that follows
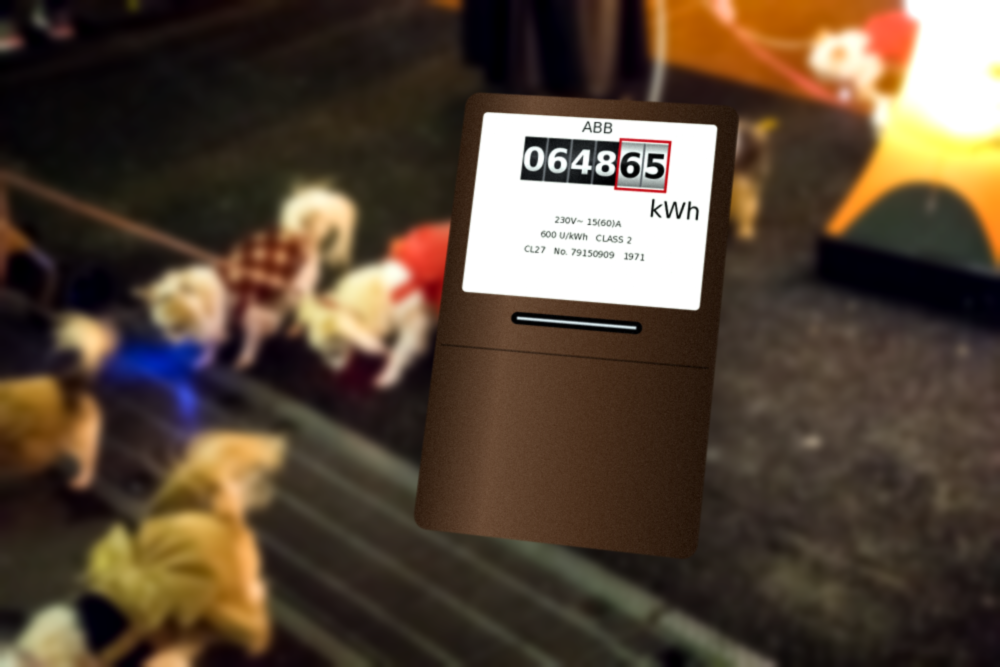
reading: 648.65kWh
